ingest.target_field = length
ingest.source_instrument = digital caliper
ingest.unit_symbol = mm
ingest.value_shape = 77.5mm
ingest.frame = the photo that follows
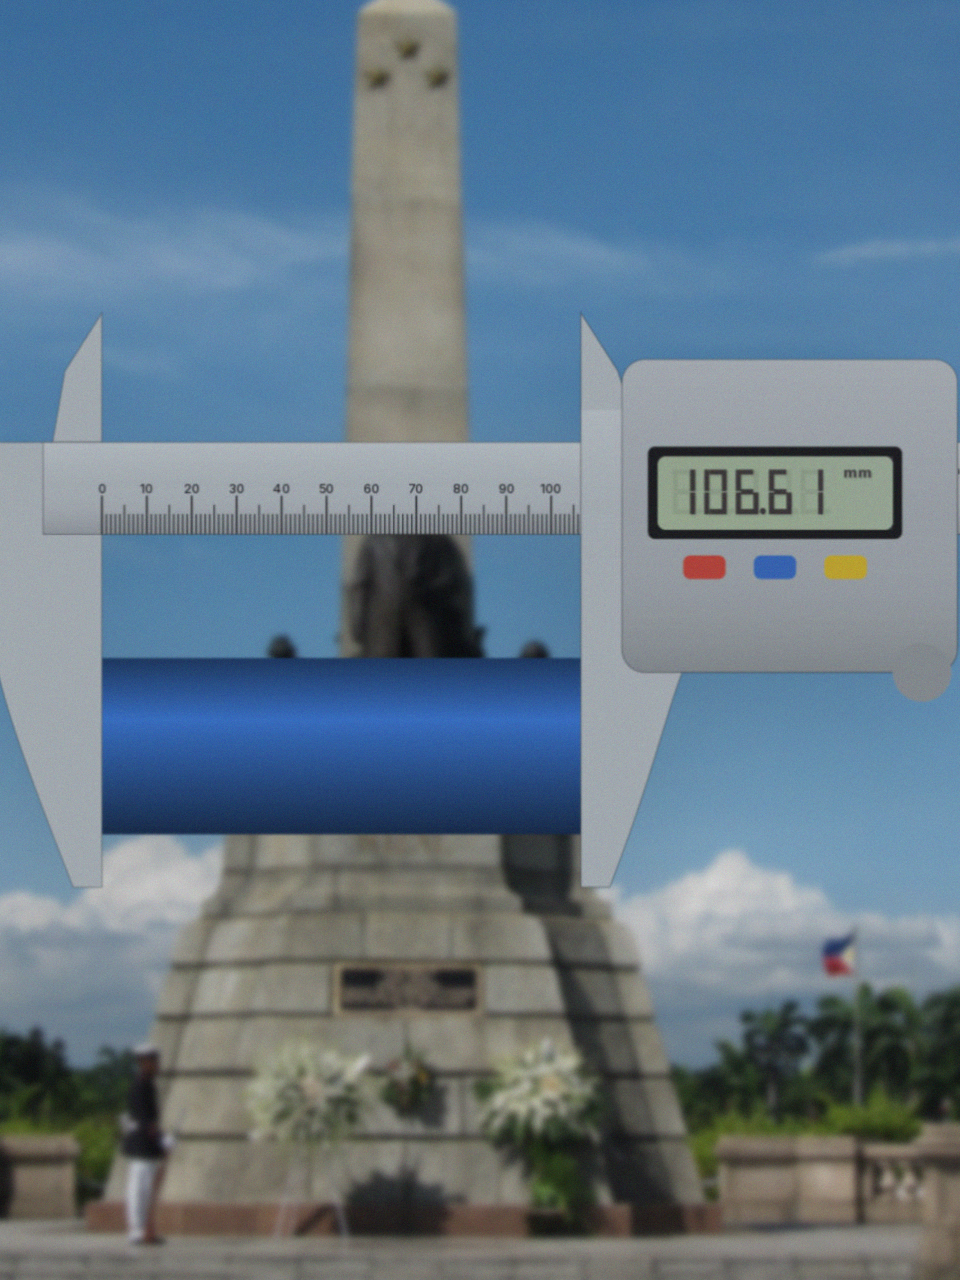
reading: 106.61mm
